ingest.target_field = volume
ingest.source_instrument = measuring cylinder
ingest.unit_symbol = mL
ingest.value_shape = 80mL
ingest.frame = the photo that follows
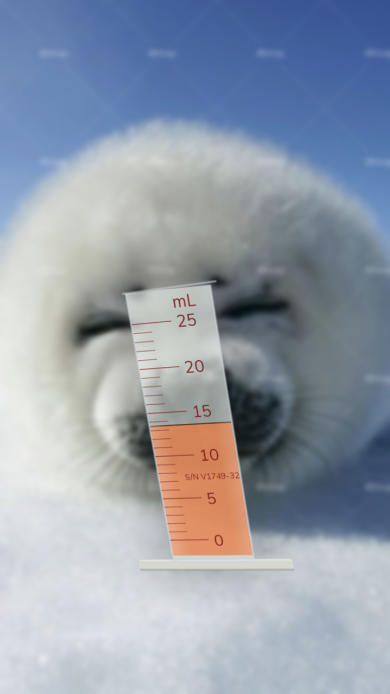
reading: 13.5mL
